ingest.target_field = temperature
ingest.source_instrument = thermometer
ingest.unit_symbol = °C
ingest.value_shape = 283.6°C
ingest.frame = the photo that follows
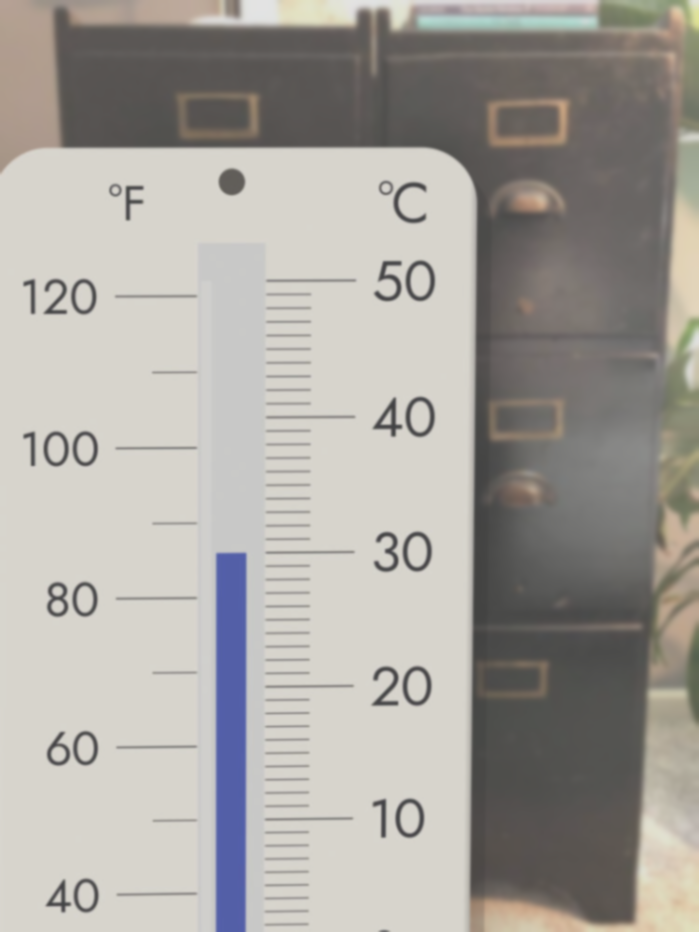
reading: 30°C
